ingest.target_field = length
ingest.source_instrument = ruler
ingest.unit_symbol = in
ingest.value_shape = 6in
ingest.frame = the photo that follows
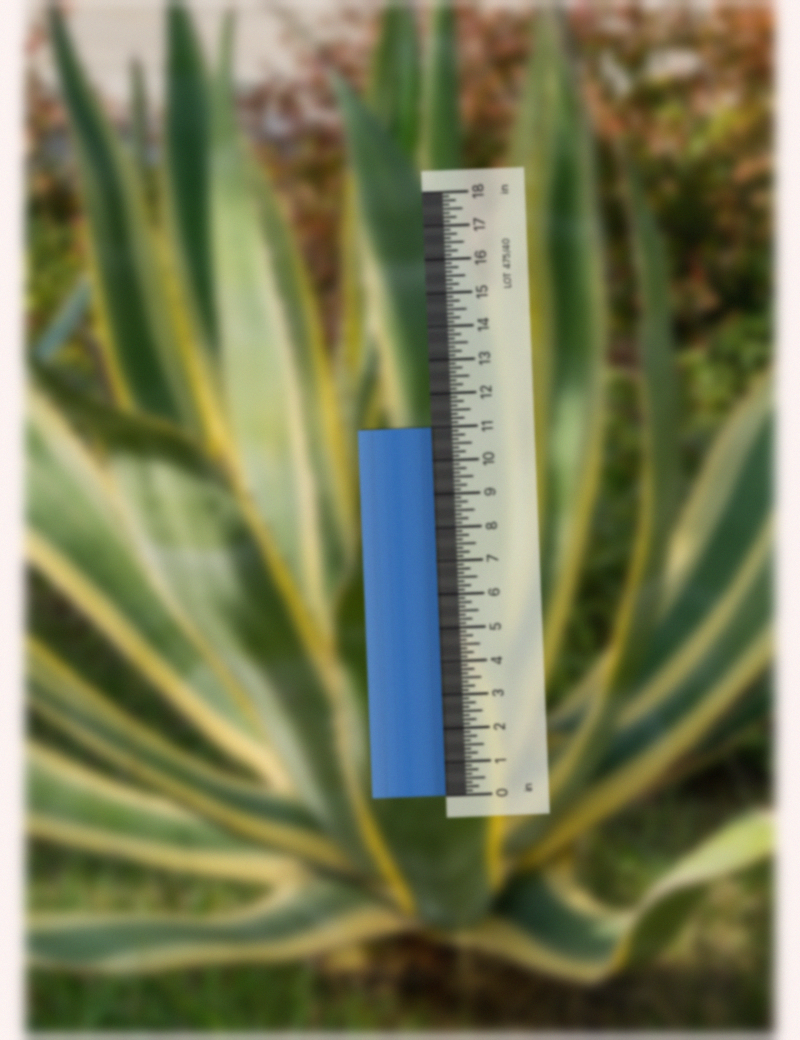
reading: 11in
